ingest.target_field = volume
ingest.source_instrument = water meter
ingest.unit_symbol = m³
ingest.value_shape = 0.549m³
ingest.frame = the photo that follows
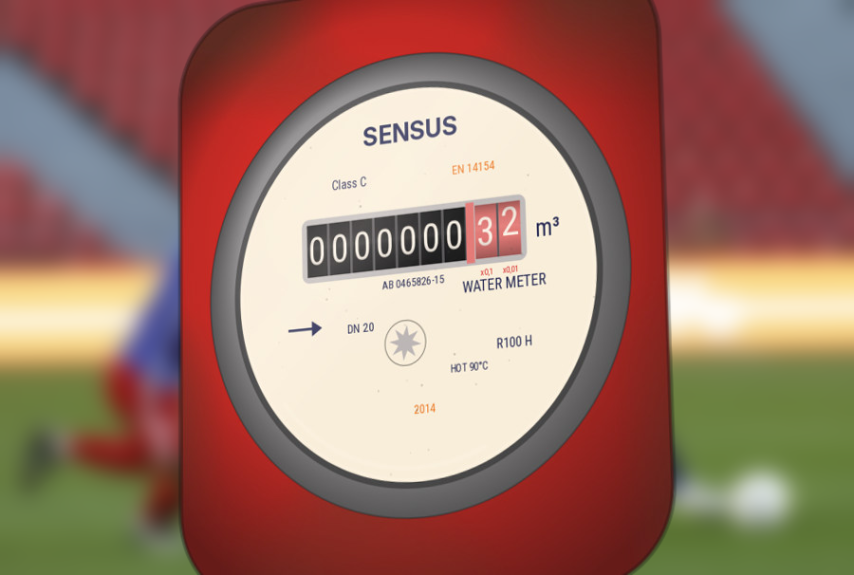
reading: 0.32m³
